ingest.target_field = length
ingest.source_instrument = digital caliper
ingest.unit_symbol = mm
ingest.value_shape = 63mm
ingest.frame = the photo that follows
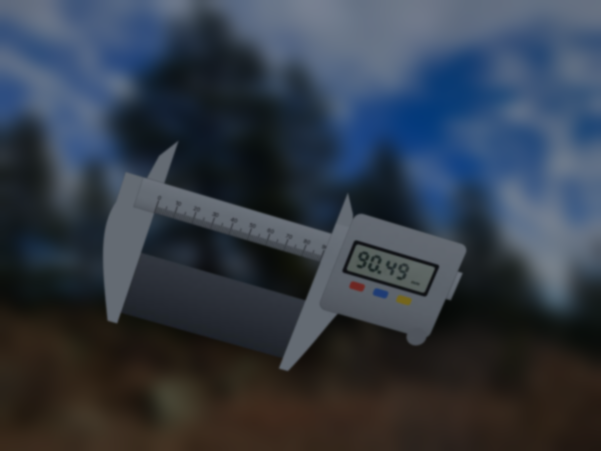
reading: 90.49mm
